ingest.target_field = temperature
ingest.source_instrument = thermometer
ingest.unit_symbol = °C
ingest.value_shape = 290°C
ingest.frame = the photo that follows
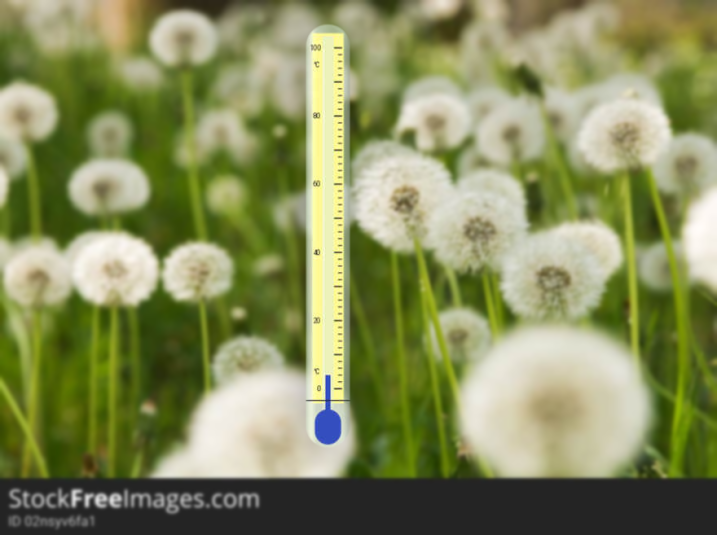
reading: 4°C
